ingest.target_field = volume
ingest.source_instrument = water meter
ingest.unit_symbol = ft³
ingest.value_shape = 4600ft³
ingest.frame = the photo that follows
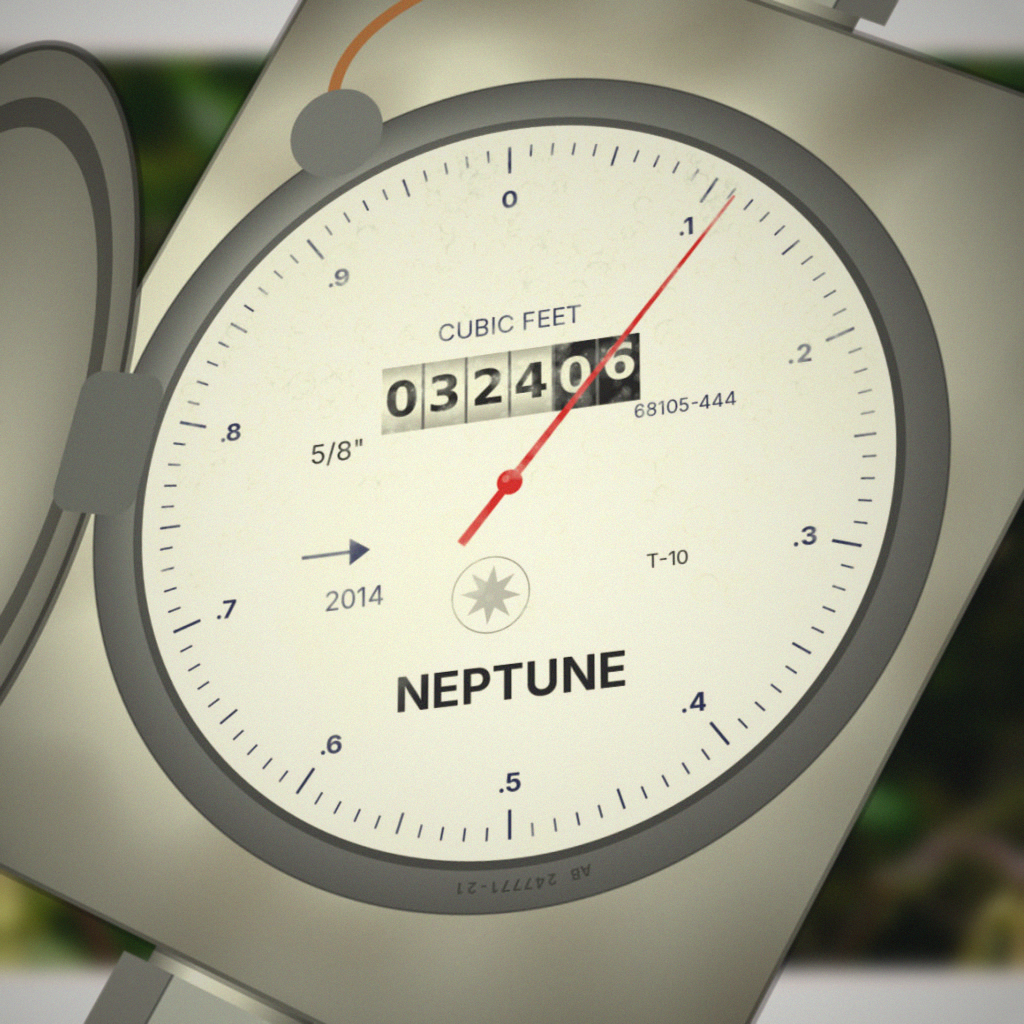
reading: 32406.11ft³
